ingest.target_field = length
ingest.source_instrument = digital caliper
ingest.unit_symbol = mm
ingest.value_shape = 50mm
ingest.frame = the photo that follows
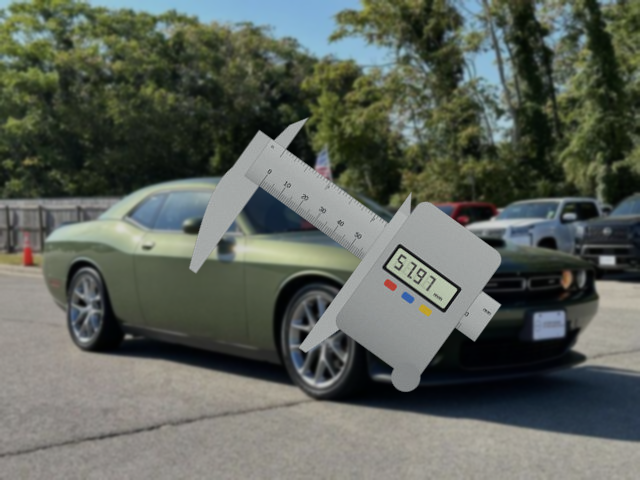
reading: 57.97mm
